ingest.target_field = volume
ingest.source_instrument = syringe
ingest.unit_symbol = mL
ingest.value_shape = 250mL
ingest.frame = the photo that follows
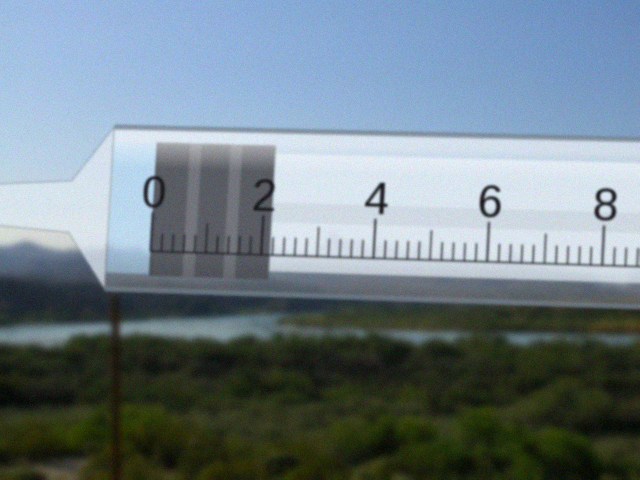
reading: 0mL
